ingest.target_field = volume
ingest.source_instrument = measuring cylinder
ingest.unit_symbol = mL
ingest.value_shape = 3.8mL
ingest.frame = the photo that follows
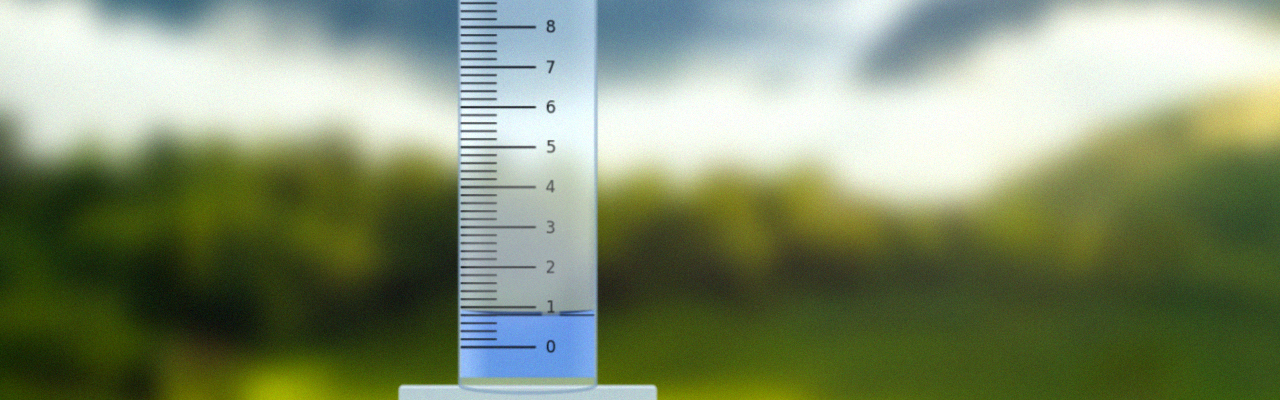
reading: 0.8mL
